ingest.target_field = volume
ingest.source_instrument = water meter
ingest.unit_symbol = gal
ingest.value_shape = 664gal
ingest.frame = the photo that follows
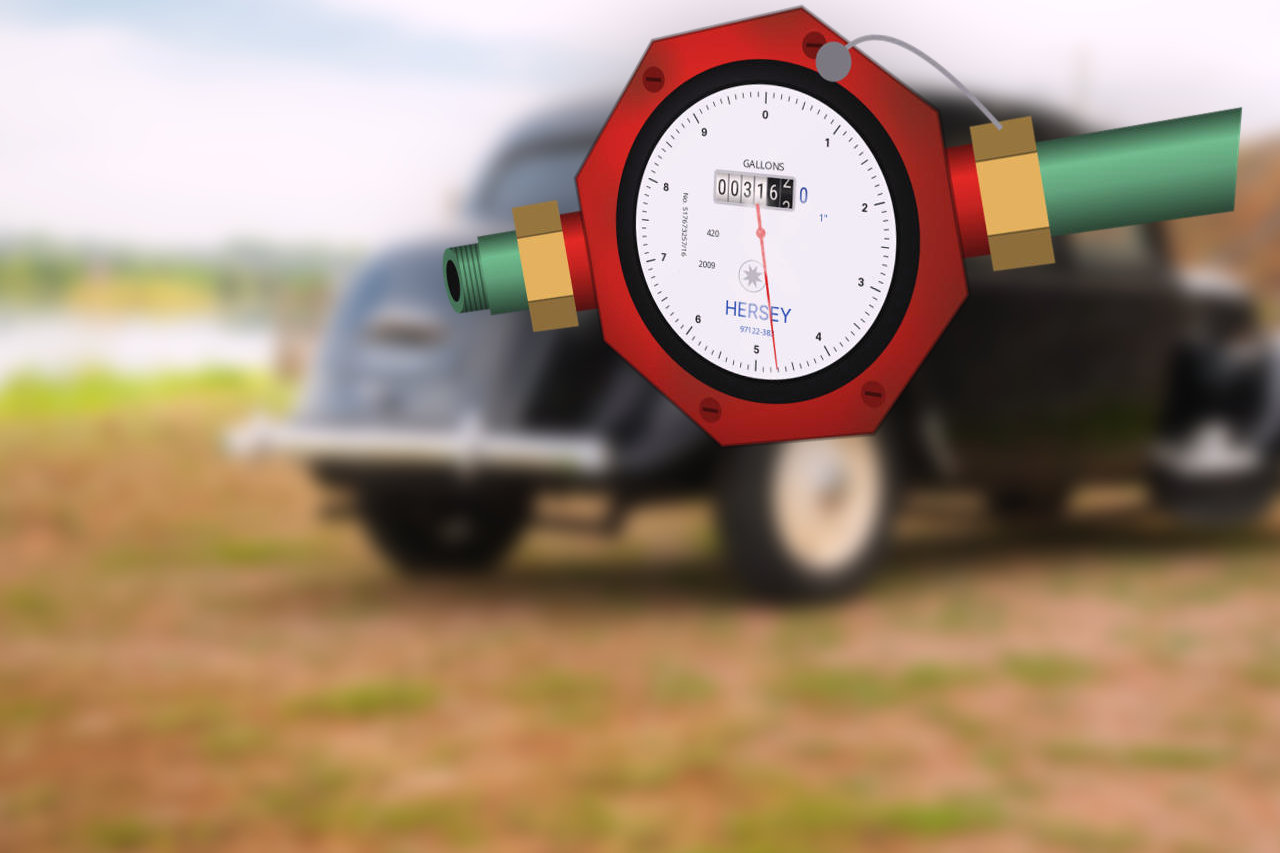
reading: 31624.7gal
